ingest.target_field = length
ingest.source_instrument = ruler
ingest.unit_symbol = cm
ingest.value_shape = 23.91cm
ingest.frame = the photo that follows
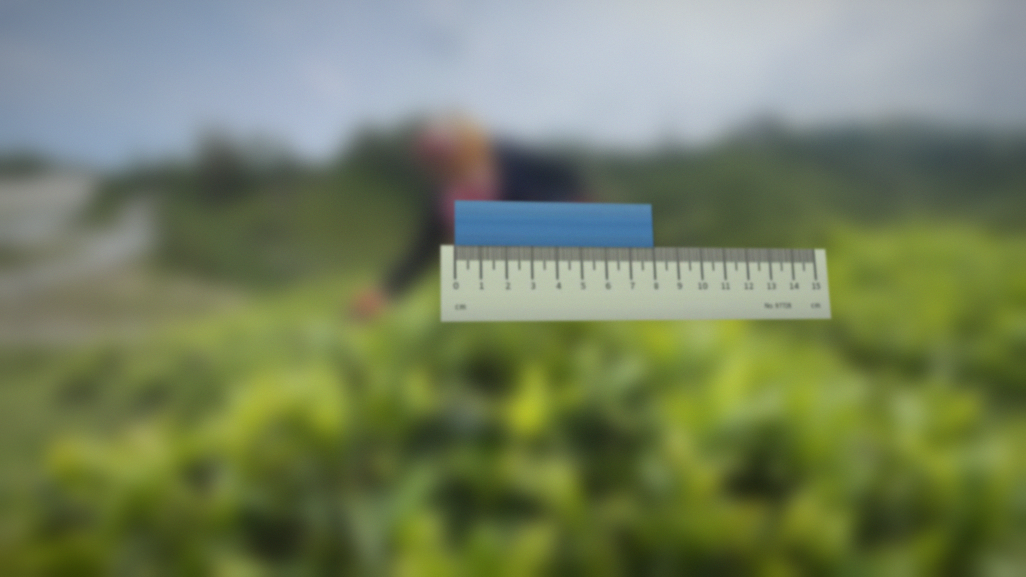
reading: 8cm
